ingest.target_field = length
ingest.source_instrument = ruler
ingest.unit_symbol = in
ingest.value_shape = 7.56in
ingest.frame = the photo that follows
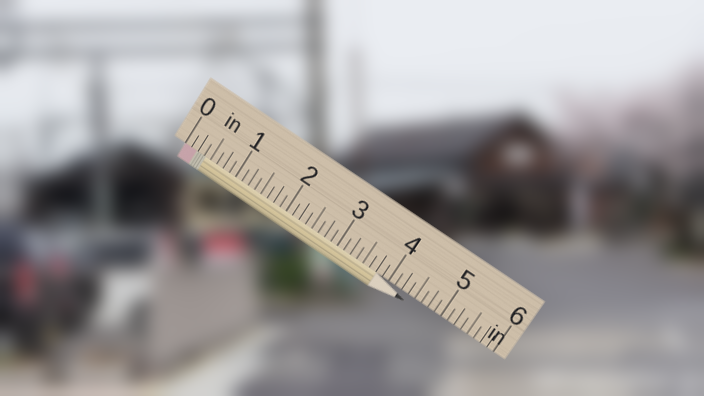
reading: 4.375in
